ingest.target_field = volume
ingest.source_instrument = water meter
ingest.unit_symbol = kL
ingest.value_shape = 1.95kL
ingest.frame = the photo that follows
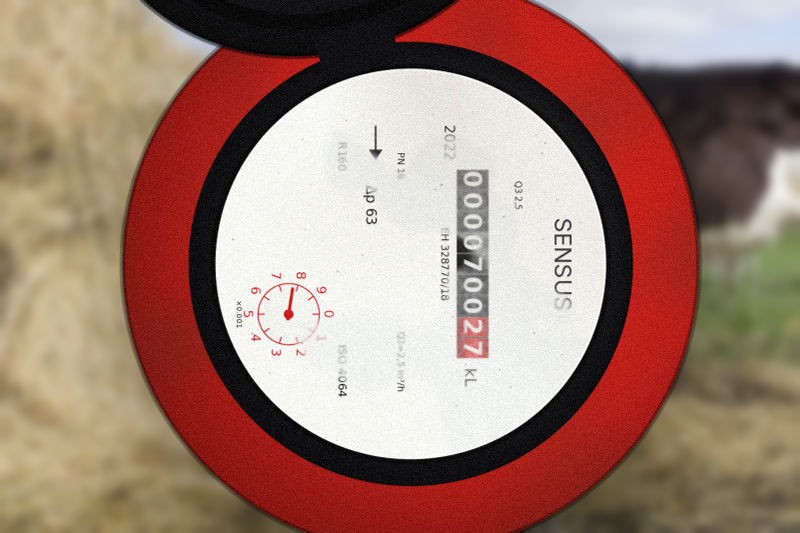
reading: 700.277kL
